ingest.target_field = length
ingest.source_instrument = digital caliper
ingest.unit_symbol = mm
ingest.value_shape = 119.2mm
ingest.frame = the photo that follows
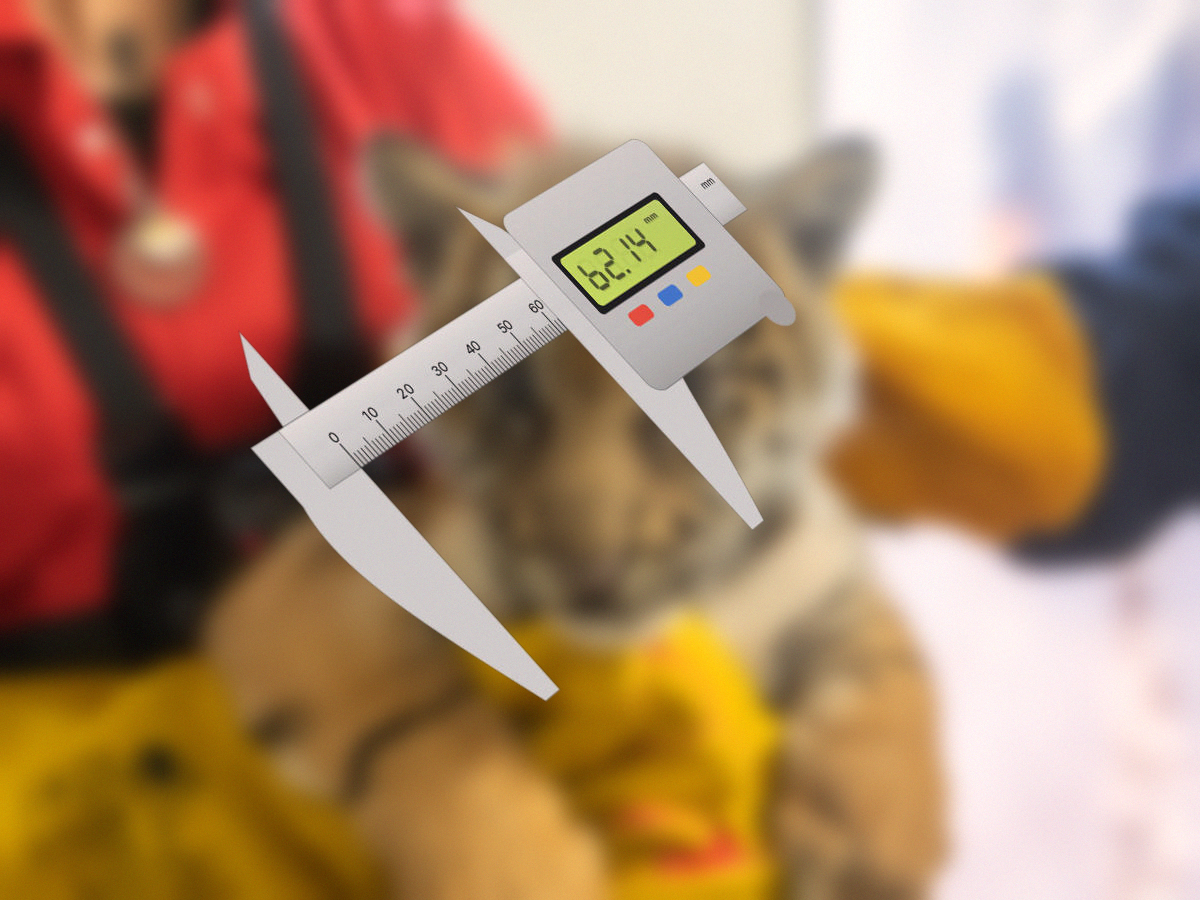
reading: 62.14mm
